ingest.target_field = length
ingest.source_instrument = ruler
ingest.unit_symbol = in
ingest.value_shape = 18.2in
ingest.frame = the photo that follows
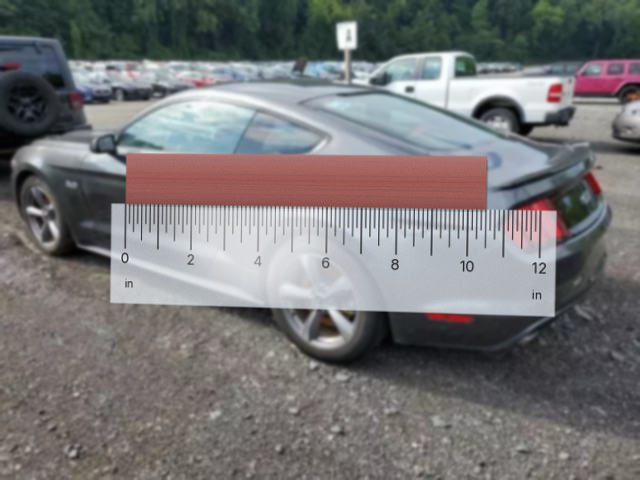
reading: 10.5in
